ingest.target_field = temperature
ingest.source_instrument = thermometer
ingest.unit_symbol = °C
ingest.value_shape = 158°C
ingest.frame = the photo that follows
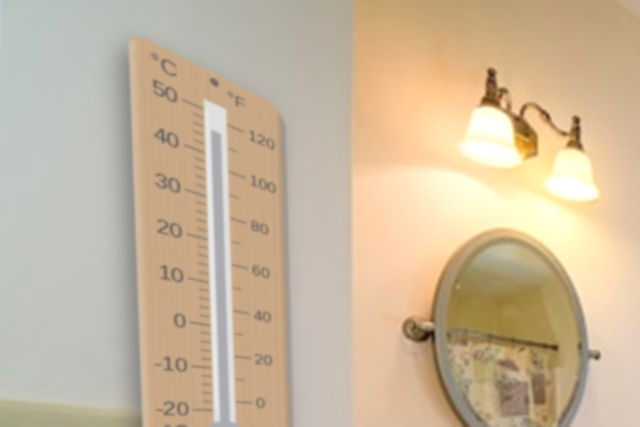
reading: 46°C
